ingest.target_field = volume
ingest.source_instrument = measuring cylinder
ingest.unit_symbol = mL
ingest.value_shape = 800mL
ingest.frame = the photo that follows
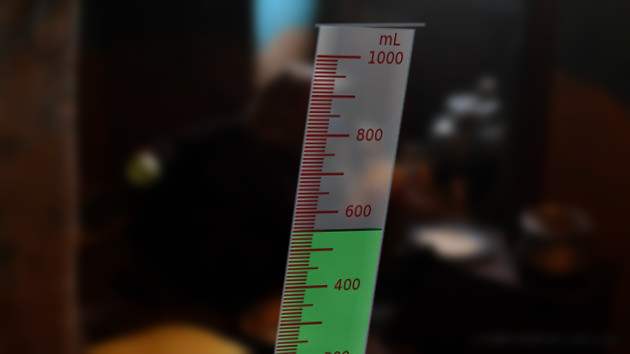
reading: 550mL
